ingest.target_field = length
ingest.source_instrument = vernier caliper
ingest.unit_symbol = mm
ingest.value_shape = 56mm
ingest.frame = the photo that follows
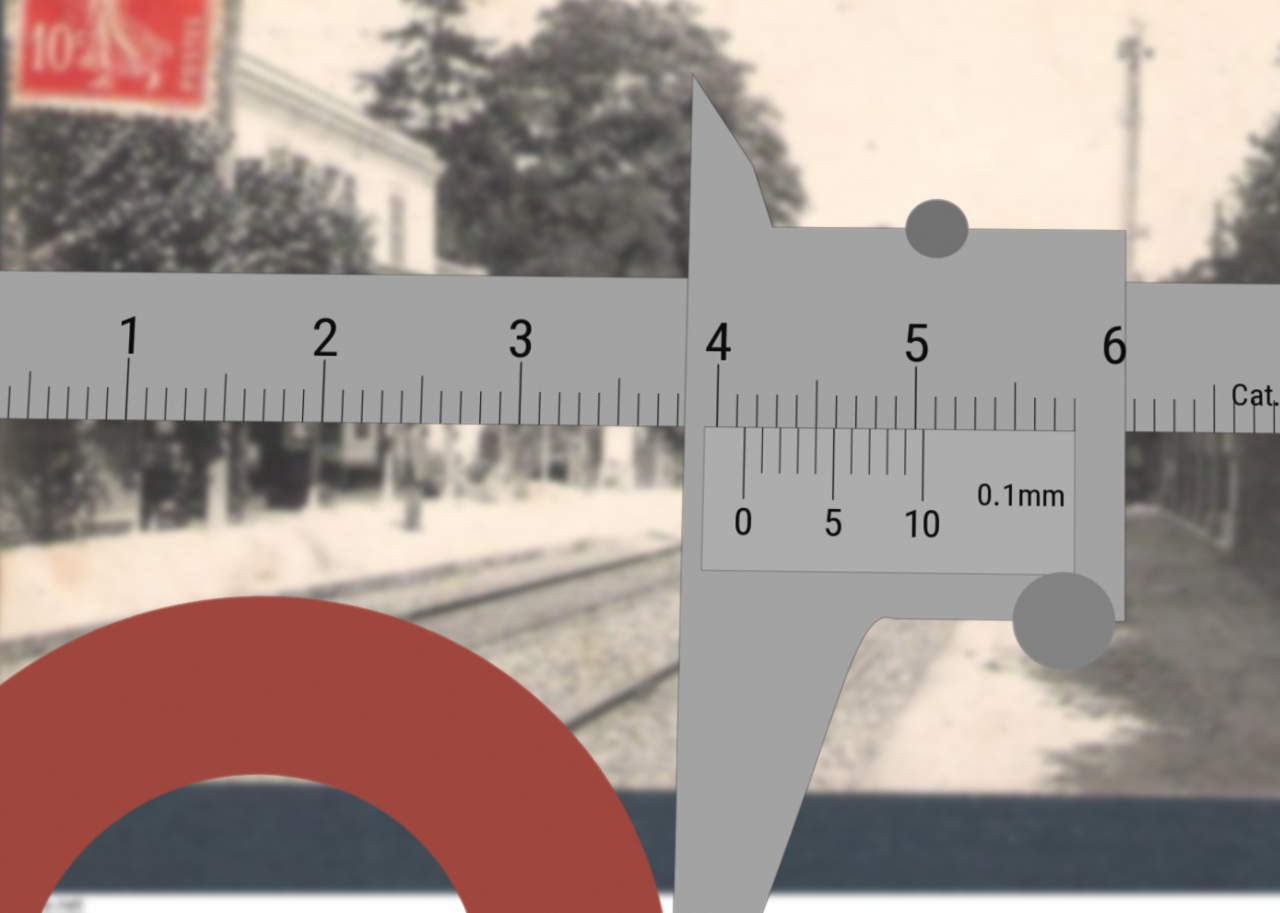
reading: 41.4mm
